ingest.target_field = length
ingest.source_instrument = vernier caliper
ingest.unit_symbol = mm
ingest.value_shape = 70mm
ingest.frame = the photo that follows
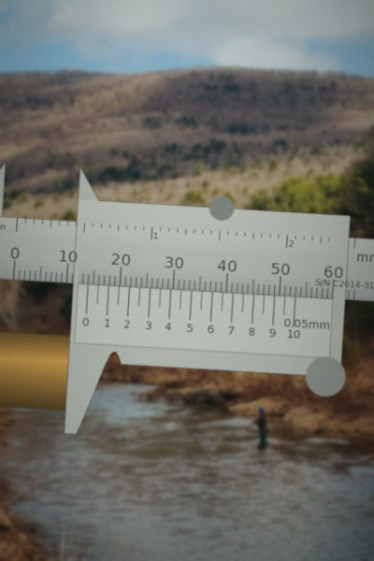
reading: 14.0mm
